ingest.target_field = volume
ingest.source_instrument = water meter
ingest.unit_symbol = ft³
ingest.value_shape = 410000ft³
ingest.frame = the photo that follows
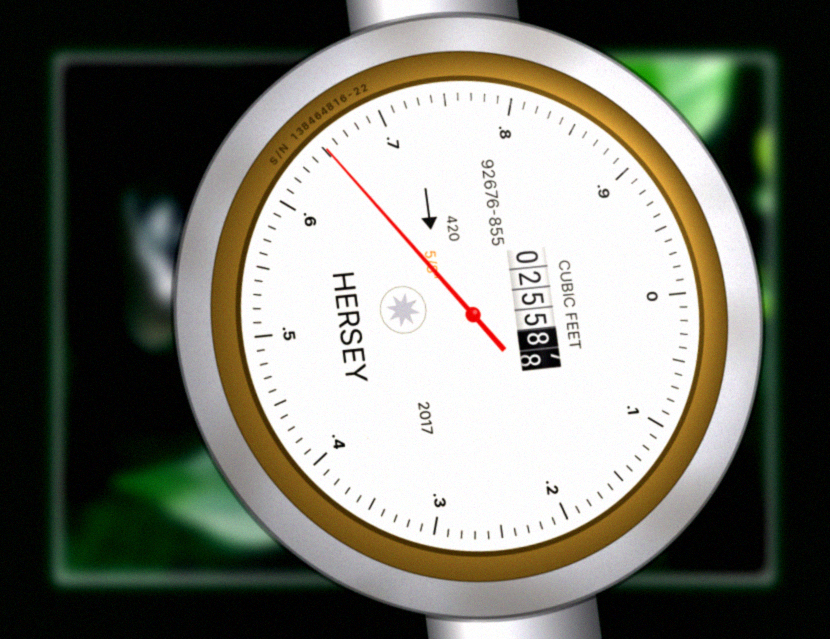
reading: 25587.65ft³
